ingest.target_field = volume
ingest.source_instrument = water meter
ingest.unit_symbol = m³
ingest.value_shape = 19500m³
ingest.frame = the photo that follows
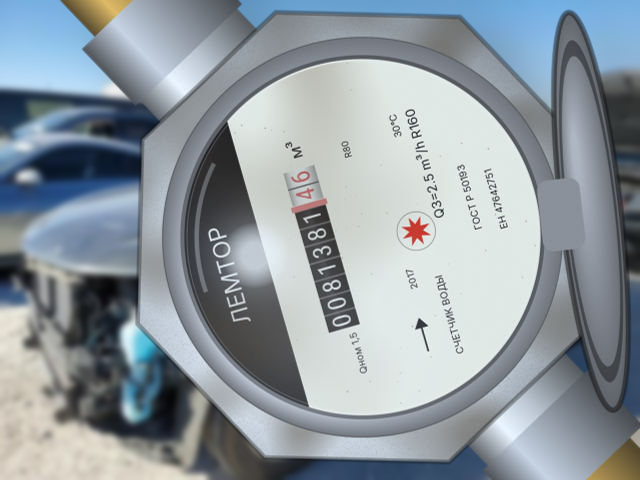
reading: 81381.46m³
